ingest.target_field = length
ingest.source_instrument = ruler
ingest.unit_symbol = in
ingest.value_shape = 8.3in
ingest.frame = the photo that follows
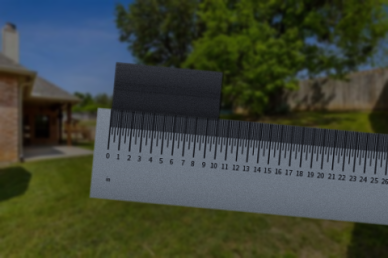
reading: 10in
